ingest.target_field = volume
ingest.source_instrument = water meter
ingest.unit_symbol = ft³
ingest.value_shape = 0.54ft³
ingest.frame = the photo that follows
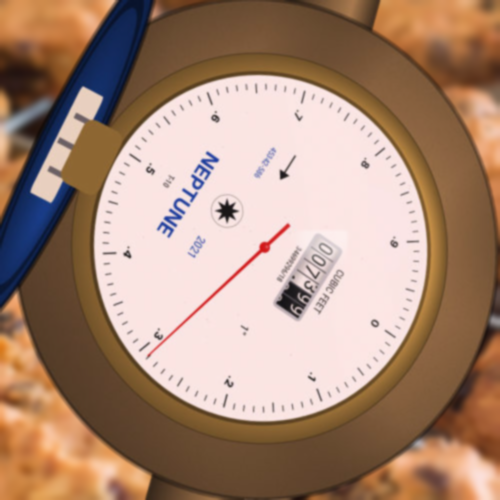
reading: 7399.29ft³
